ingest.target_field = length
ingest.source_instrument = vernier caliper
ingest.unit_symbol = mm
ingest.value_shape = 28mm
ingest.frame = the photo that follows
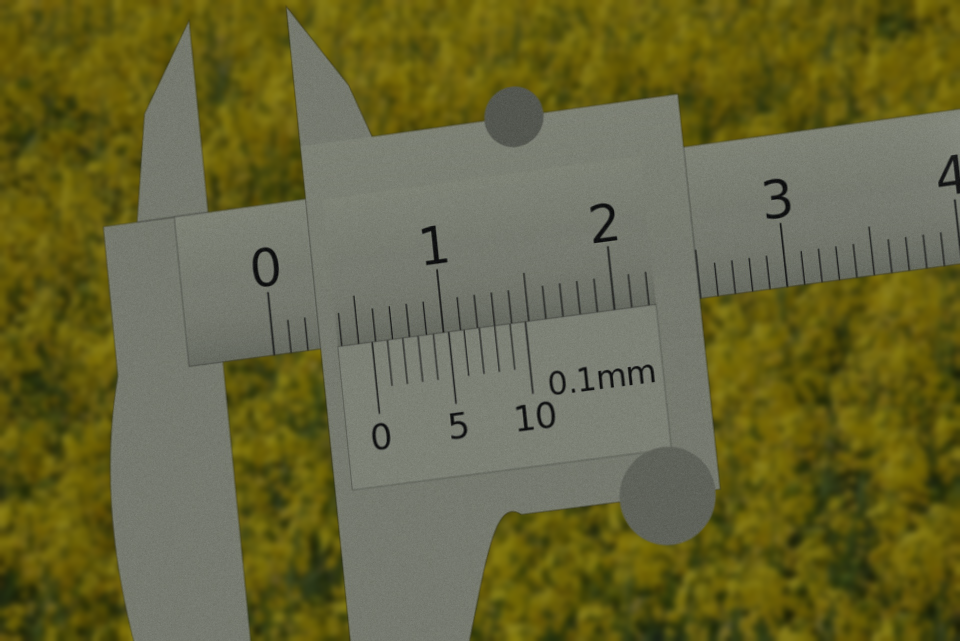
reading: 5.8mm
